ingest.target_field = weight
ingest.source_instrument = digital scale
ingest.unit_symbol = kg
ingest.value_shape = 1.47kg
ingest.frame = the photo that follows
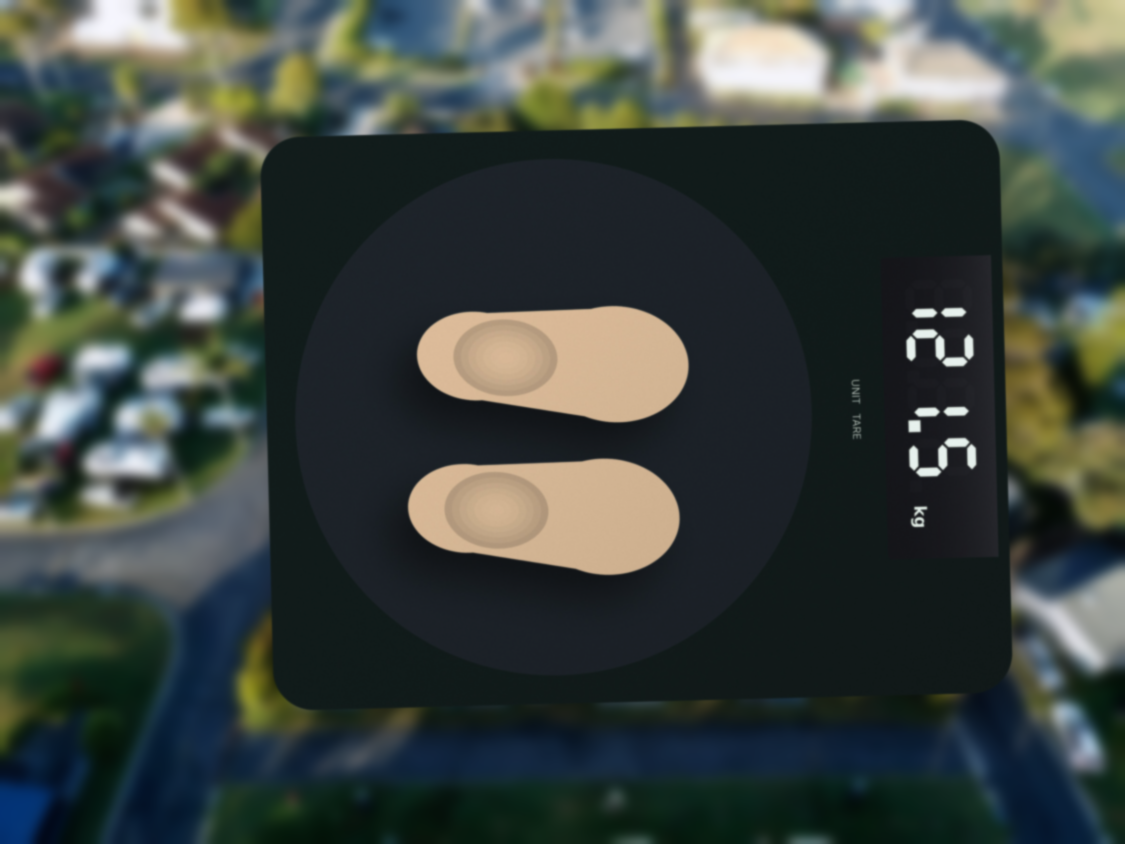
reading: 121.5kg
